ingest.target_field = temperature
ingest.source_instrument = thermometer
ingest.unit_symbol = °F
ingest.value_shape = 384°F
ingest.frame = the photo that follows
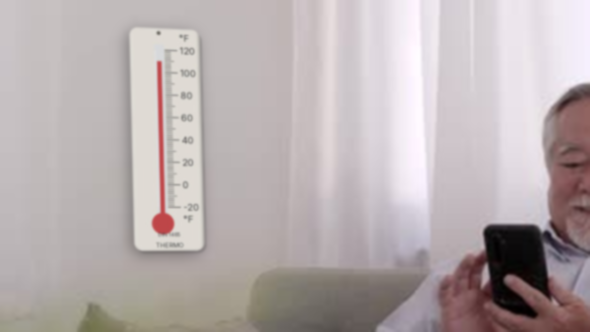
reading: 110°F
